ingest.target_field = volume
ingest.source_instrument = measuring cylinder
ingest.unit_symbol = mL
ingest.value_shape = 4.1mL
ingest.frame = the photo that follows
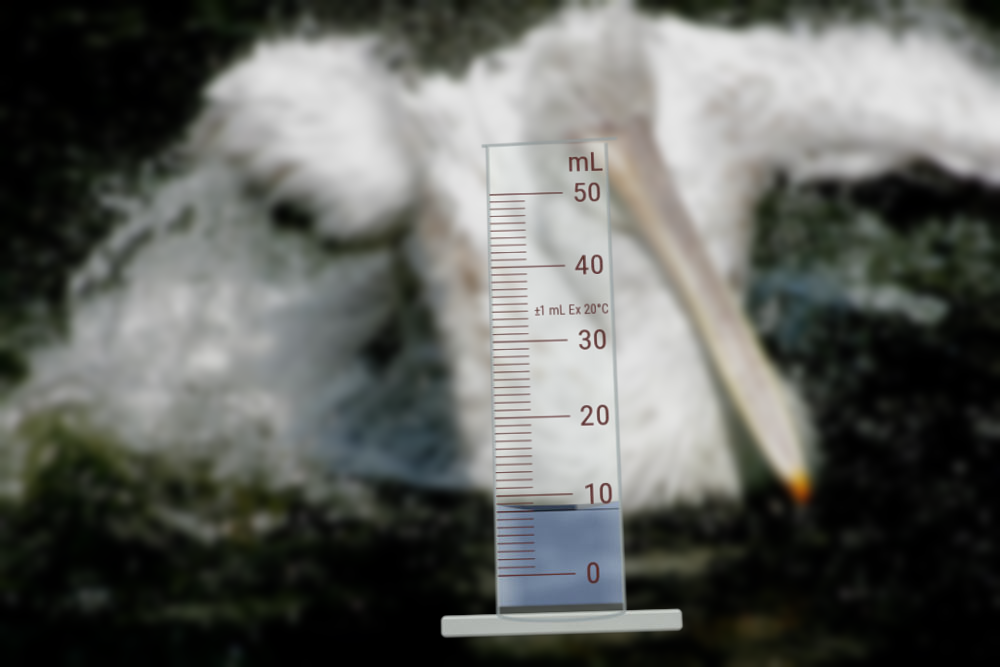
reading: 8mL
